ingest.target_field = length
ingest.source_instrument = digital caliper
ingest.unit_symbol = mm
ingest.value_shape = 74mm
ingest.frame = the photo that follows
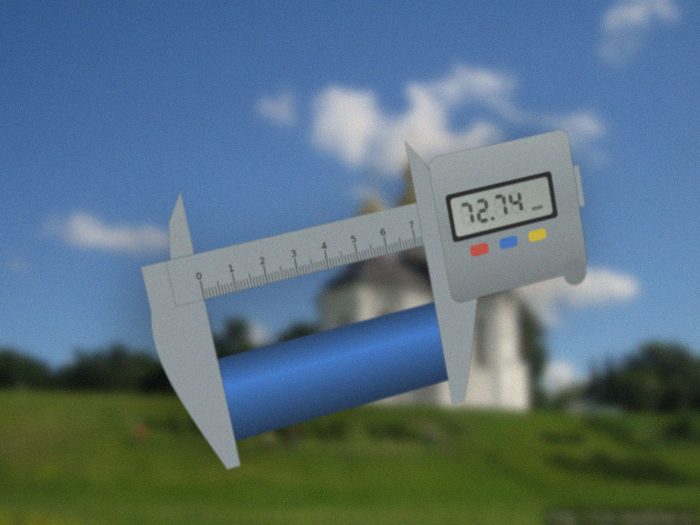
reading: 72.74mm
